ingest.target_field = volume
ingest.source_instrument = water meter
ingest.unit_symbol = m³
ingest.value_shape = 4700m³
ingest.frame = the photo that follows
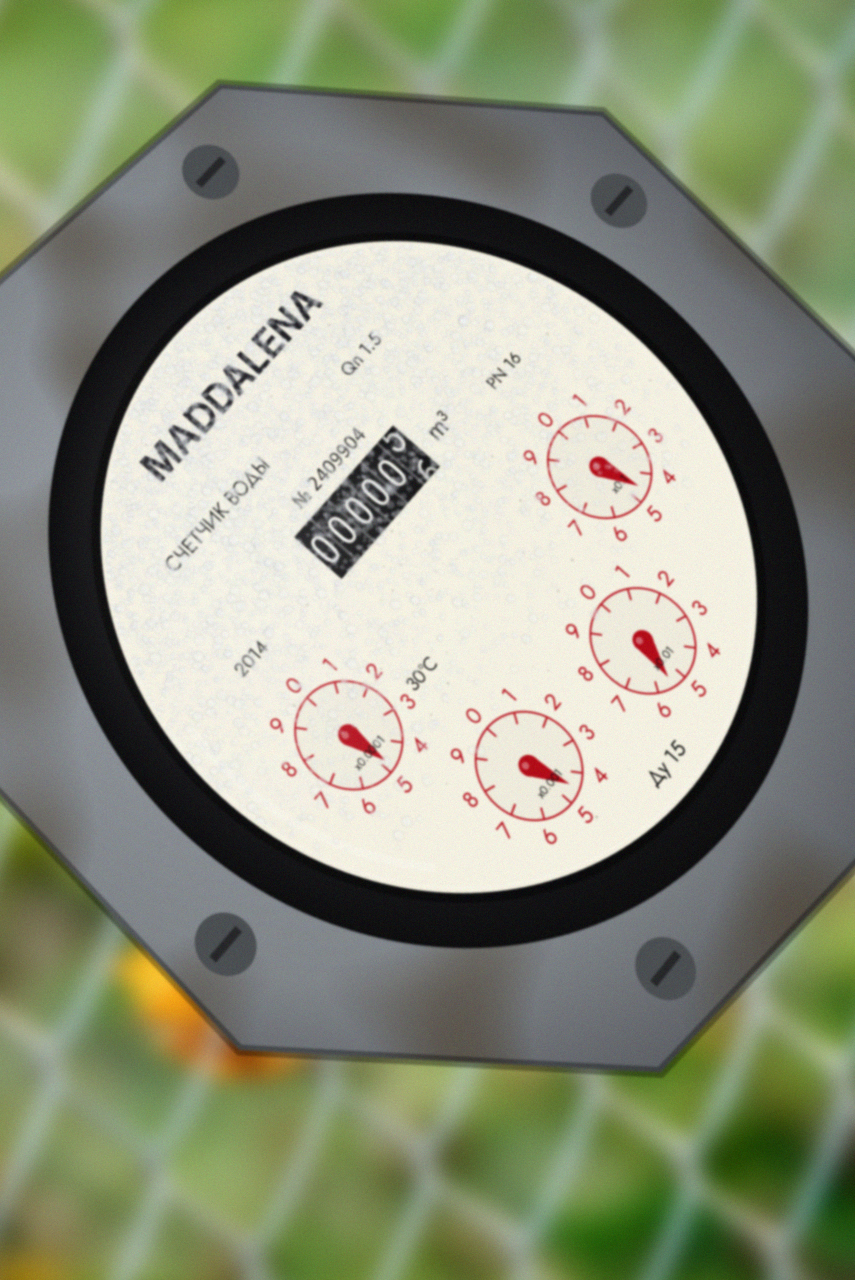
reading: 5.4544m³
